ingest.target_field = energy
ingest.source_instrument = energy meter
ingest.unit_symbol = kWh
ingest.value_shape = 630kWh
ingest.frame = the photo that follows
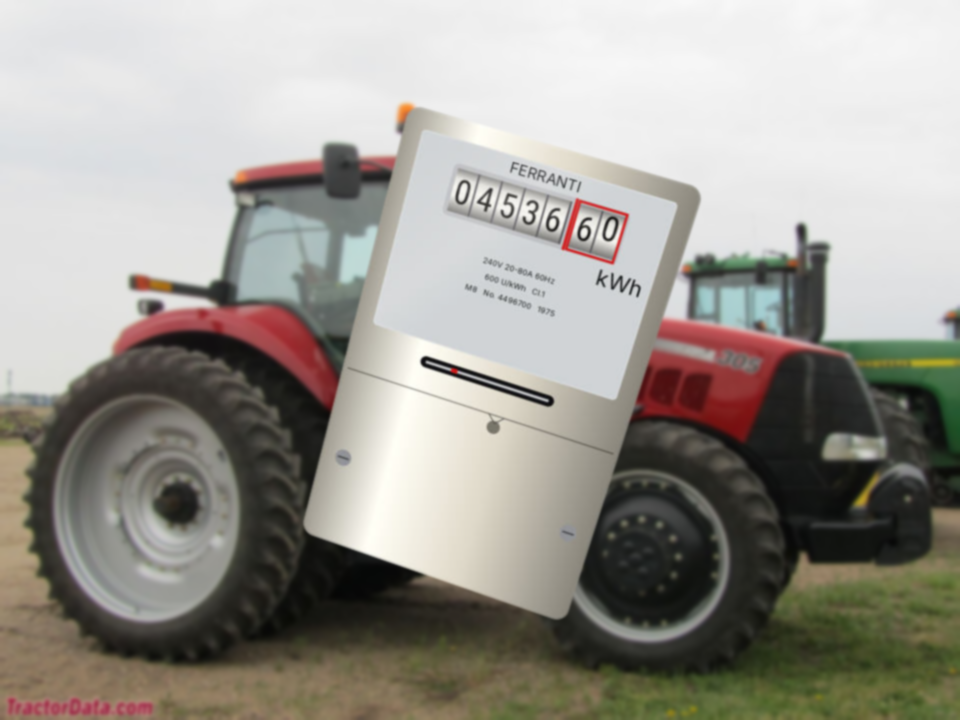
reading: 4536.60kWh
